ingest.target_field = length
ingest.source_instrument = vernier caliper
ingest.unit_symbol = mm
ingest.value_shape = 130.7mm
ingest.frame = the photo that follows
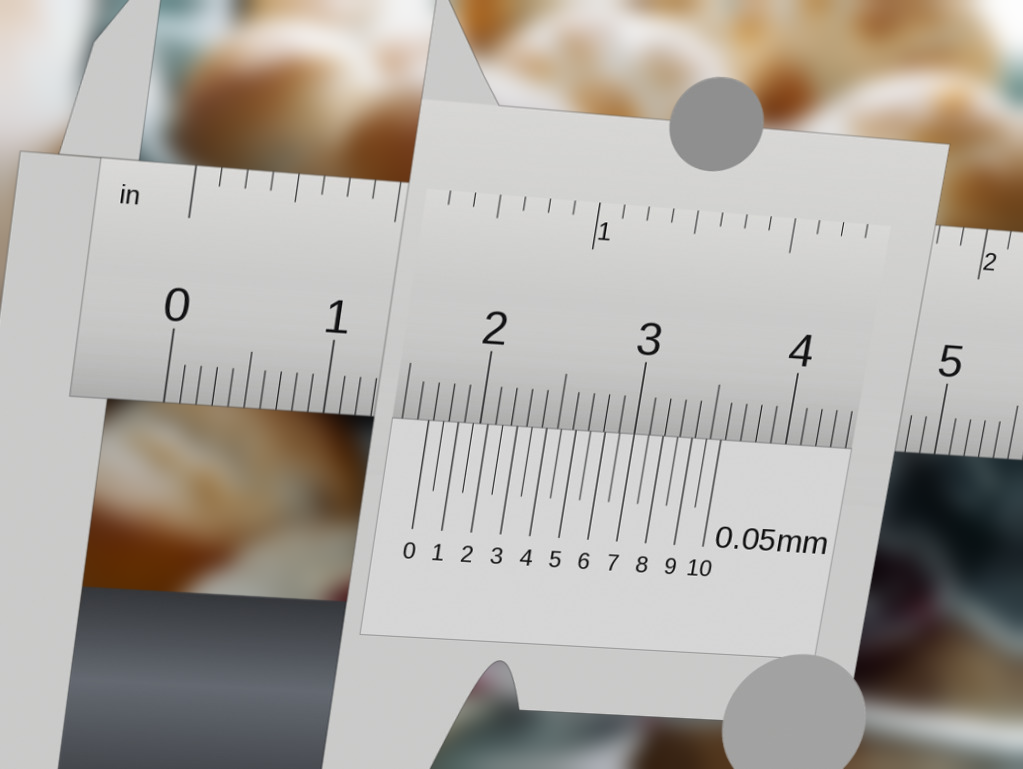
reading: 16.7mm
